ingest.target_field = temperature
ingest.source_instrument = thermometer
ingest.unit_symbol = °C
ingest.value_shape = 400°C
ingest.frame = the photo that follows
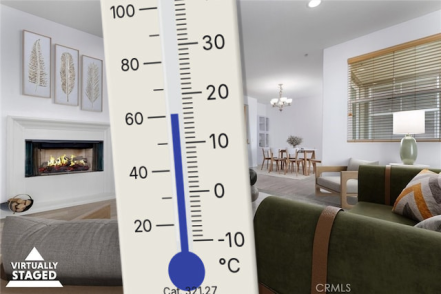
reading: 16°C
